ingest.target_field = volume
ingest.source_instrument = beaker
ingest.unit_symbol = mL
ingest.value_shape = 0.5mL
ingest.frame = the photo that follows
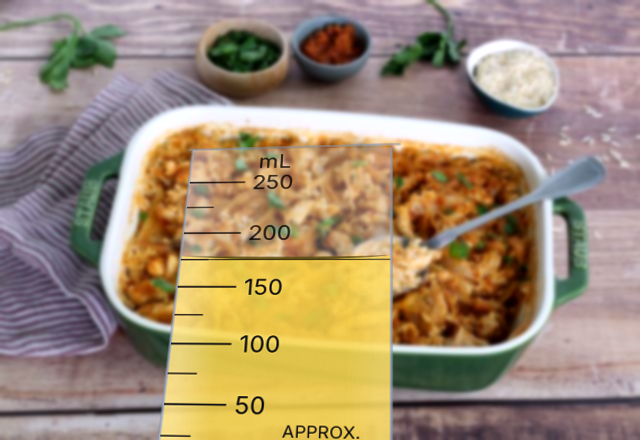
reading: 175mL
